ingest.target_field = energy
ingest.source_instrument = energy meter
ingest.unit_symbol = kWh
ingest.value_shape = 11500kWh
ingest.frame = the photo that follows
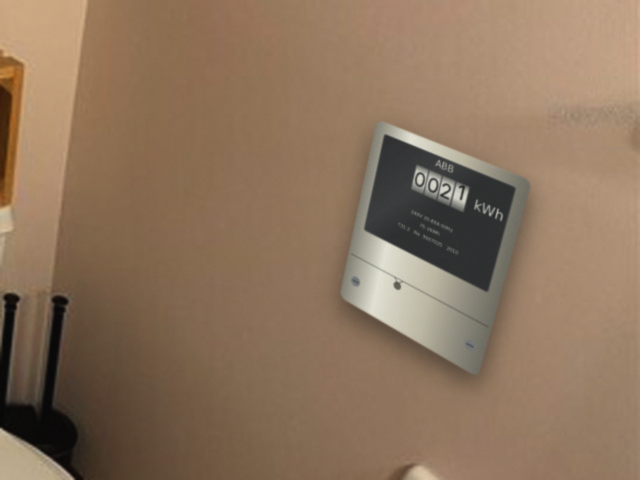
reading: 21kWh
